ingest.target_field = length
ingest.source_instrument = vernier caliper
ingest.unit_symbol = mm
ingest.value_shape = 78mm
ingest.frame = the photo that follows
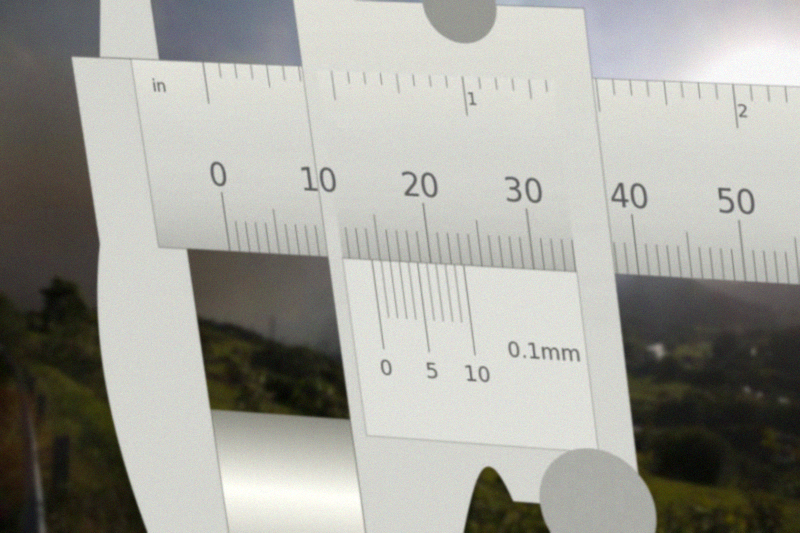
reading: 14.2mm
